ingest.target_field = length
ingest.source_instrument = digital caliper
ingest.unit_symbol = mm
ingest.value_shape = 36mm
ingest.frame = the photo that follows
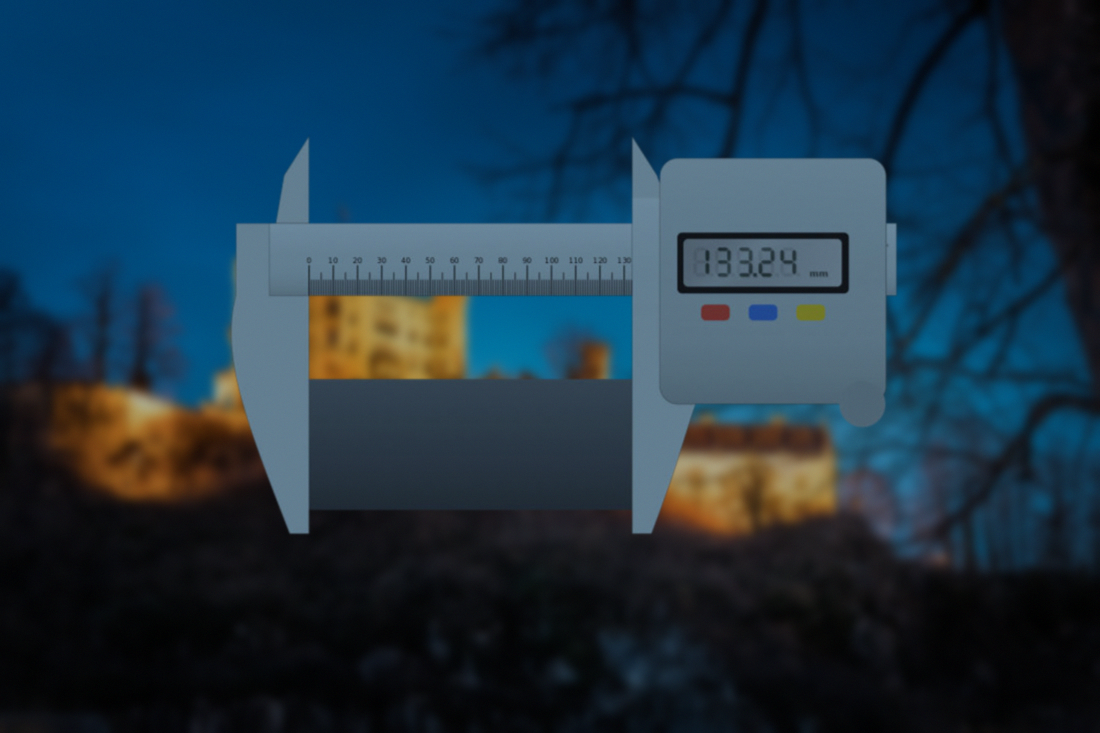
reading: 133.24mm
